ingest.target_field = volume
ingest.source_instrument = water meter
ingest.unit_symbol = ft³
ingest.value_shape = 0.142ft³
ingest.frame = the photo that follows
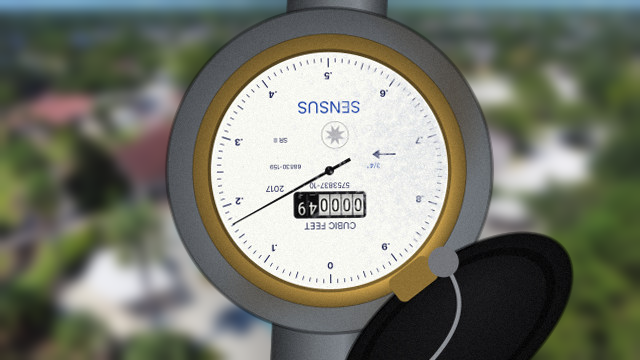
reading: 49.17ft³
